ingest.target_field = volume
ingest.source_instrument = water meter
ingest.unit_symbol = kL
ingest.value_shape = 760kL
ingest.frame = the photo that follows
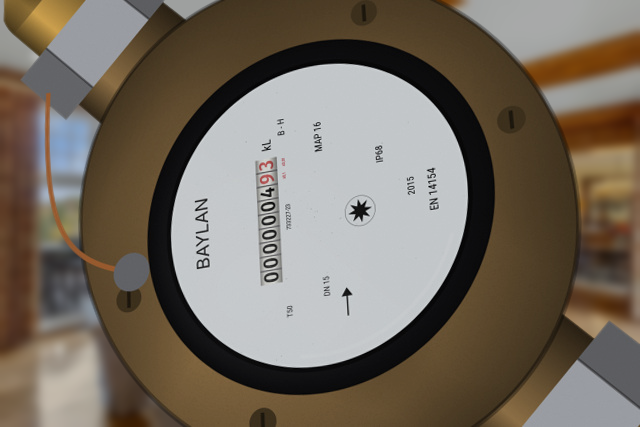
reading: 4.93kL
